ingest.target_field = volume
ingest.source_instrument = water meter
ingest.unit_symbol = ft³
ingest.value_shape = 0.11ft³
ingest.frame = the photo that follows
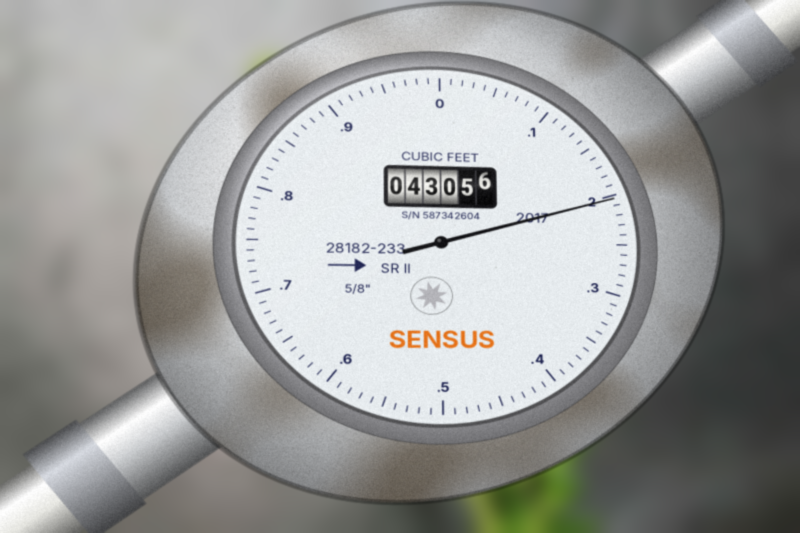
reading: 43056.20ft³
